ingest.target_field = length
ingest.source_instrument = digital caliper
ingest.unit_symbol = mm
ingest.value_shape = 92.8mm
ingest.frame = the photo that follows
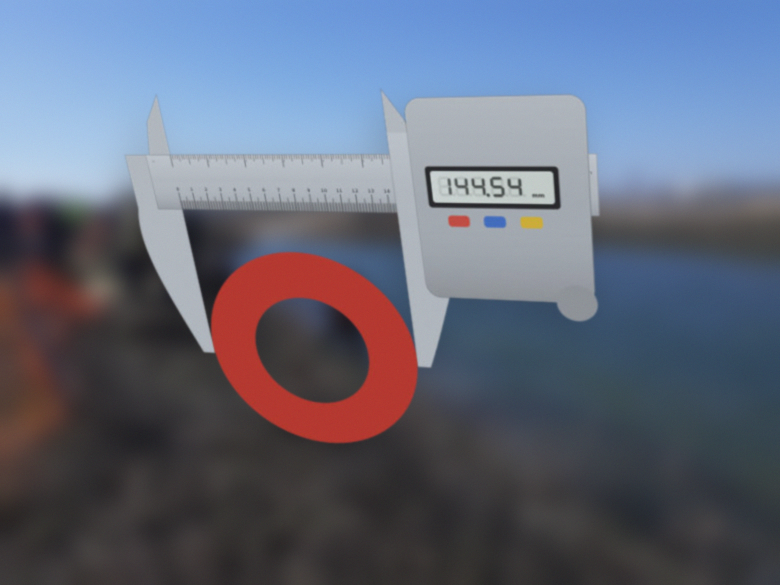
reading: 144.54mm
